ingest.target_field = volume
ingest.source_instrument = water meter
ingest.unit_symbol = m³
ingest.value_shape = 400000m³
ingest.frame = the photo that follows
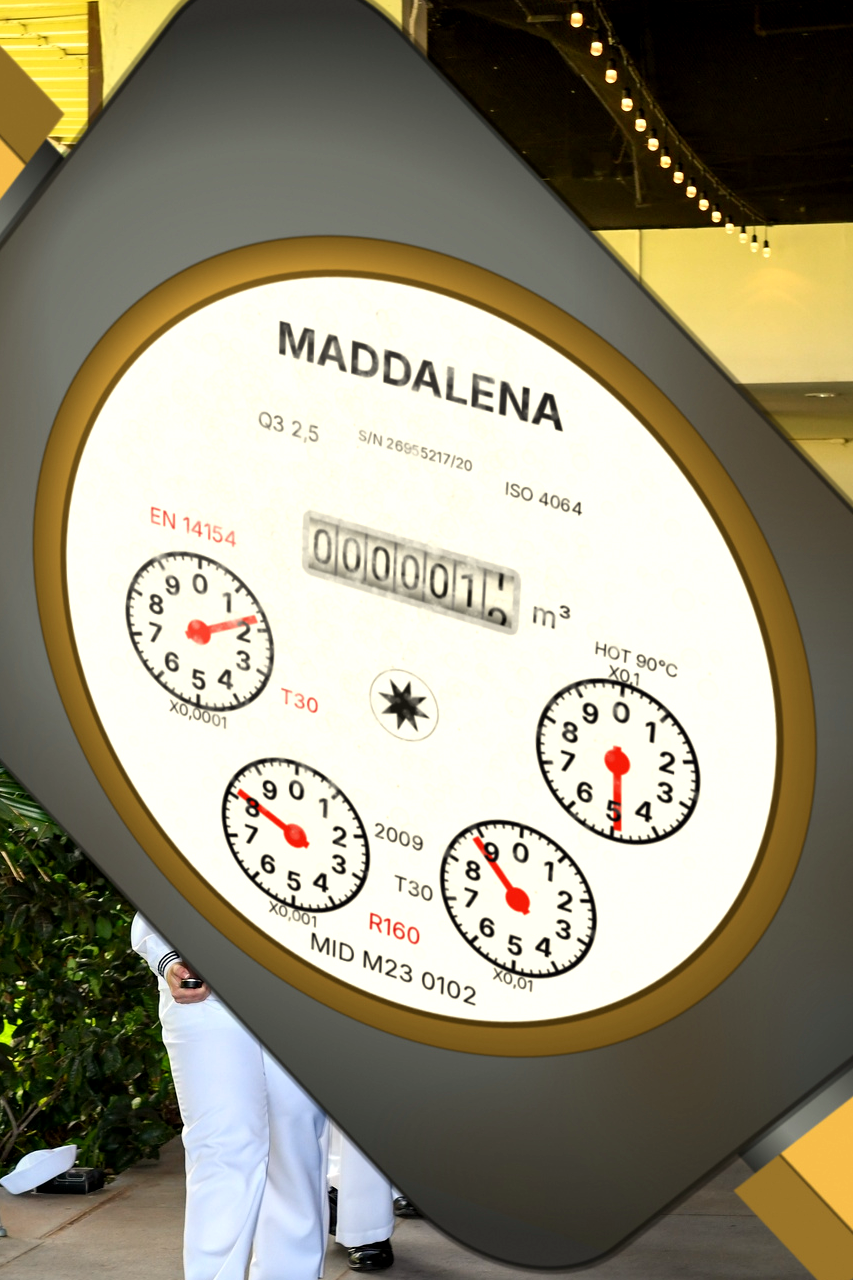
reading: 11.4881m³
